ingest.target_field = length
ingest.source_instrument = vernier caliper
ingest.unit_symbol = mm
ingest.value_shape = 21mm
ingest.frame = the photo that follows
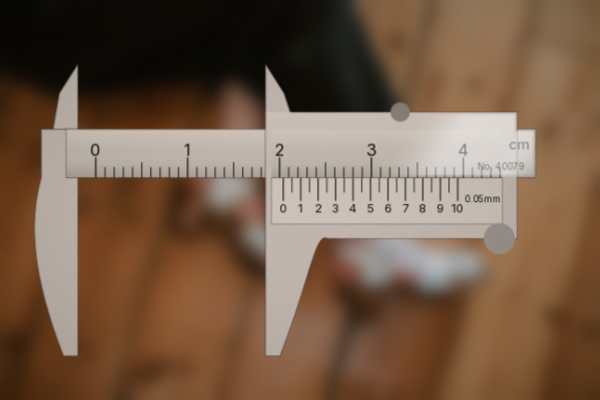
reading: 20.4mm
